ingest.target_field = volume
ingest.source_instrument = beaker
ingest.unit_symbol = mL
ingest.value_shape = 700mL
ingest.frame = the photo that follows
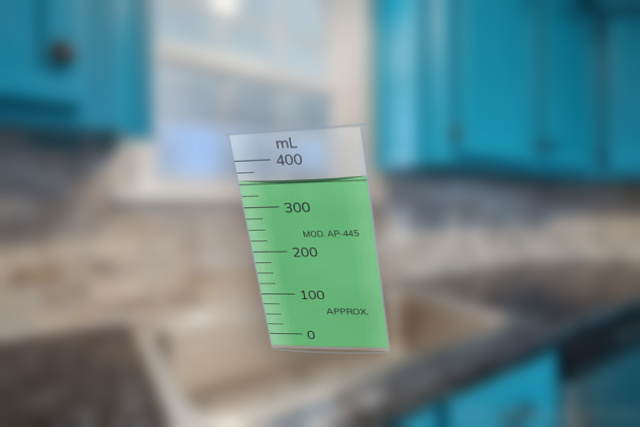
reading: 350mL
